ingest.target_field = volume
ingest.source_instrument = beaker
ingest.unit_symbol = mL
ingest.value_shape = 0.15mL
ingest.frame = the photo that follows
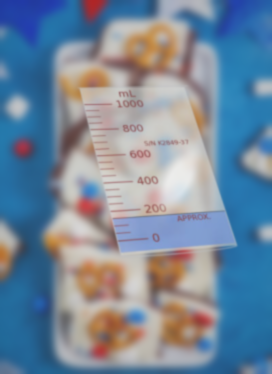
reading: 150mL
